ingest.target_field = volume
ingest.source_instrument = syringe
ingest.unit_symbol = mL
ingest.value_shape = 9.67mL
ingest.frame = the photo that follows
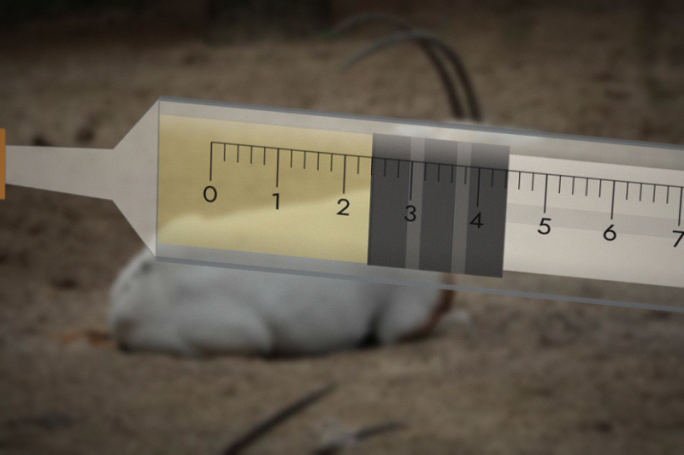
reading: 2.4mL
